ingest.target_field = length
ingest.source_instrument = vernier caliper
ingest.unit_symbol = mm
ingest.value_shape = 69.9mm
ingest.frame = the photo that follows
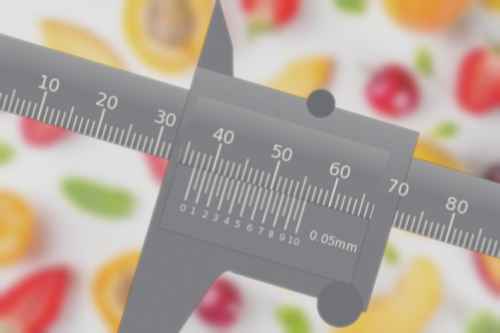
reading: 37.0mm
